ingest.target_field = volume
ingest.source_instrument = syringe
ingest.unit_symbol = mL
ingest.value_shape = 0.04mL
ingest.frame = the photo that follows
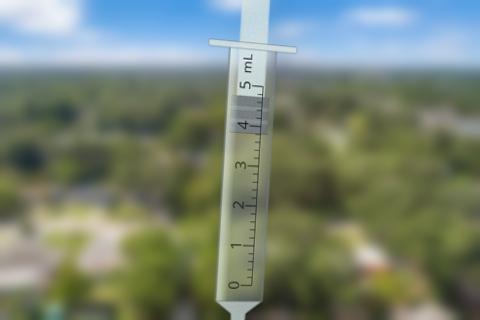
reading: 3.8mL
